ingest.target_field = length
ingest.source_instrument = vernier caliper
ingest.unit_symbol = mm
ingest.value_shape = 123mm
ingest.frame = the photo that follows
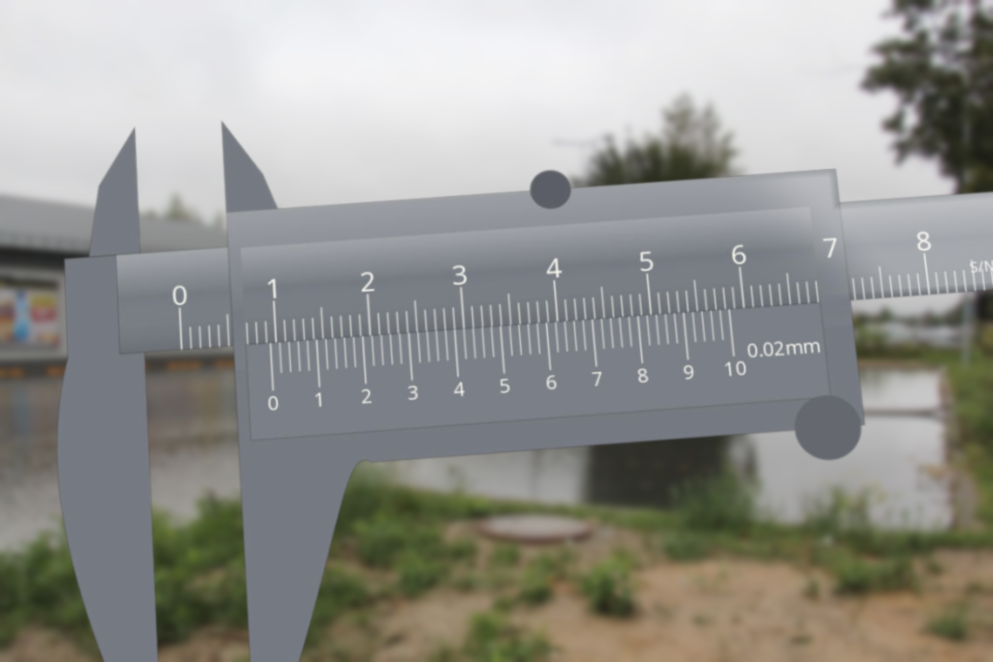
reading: 9.4mm
